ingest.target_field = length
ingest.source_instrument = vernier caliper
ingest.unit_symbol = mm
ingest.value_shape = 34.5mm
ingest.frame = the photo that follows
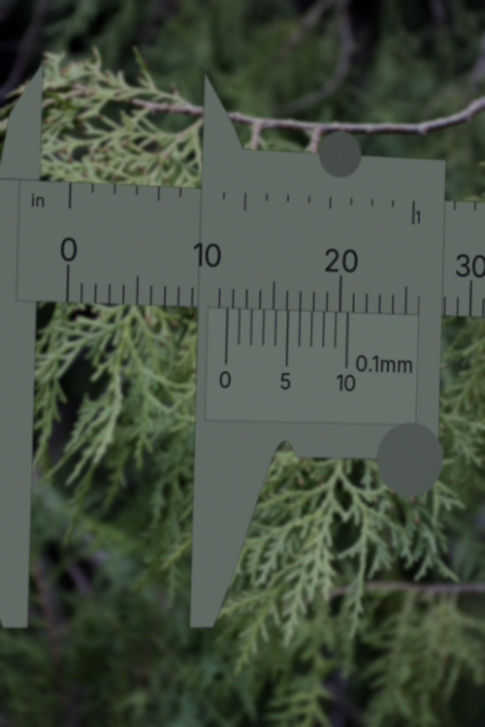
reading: 11.6mm
